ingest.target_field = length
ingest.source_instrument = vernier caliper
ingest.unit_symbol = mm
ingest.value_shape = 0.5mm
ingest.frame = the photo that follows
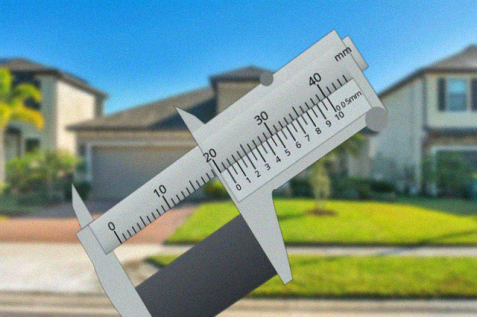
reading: 21.2mm
